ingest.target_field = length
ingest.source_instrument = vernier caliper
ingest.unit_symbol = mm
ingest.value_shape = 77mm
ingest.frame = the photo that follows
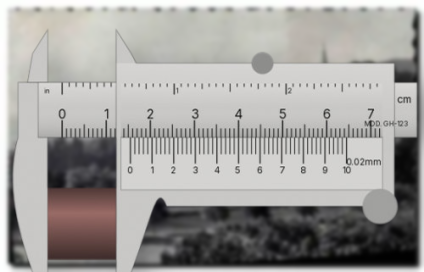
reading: 15.5mm
